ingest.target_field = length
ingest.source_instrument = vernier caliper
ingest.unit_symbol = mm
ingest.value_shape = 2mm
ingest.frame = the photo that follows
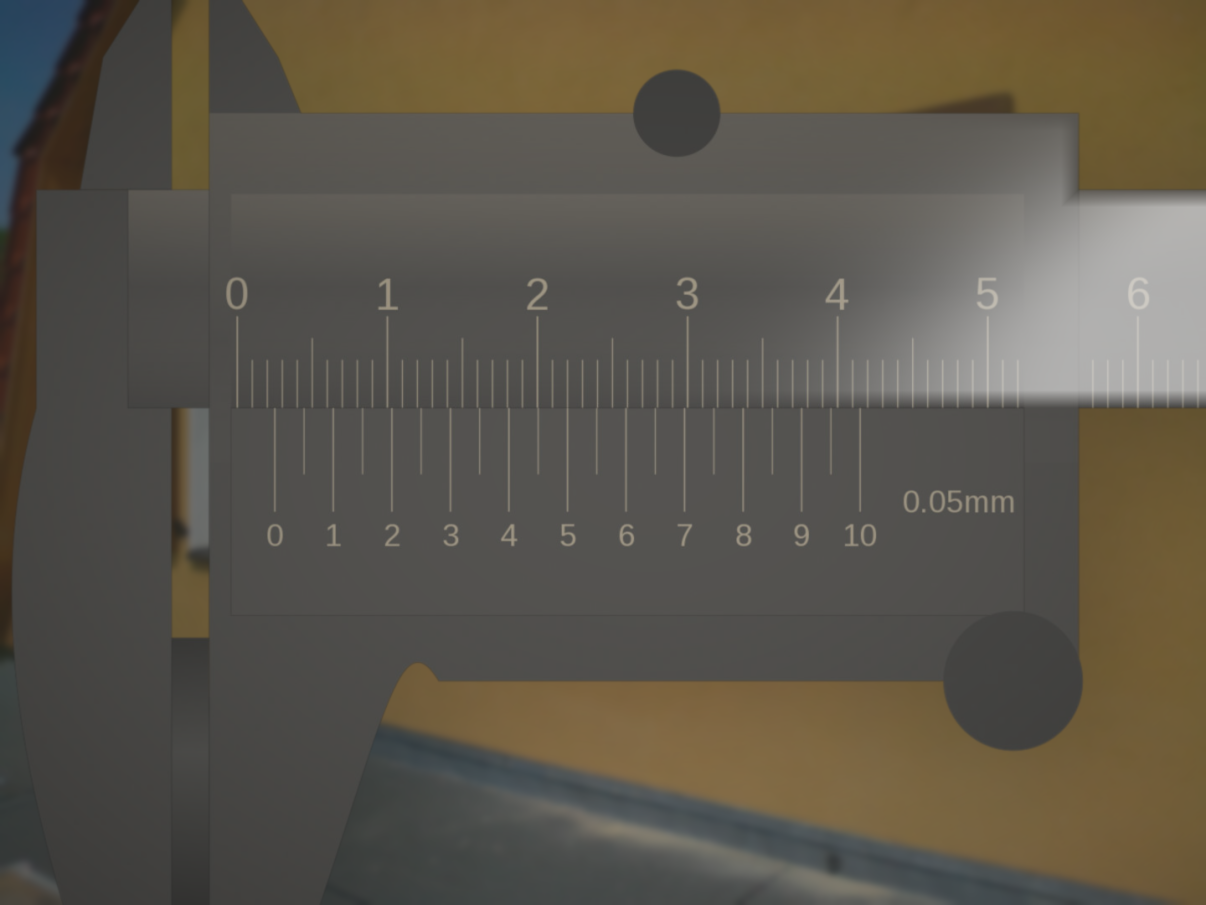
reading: 2.5mm
